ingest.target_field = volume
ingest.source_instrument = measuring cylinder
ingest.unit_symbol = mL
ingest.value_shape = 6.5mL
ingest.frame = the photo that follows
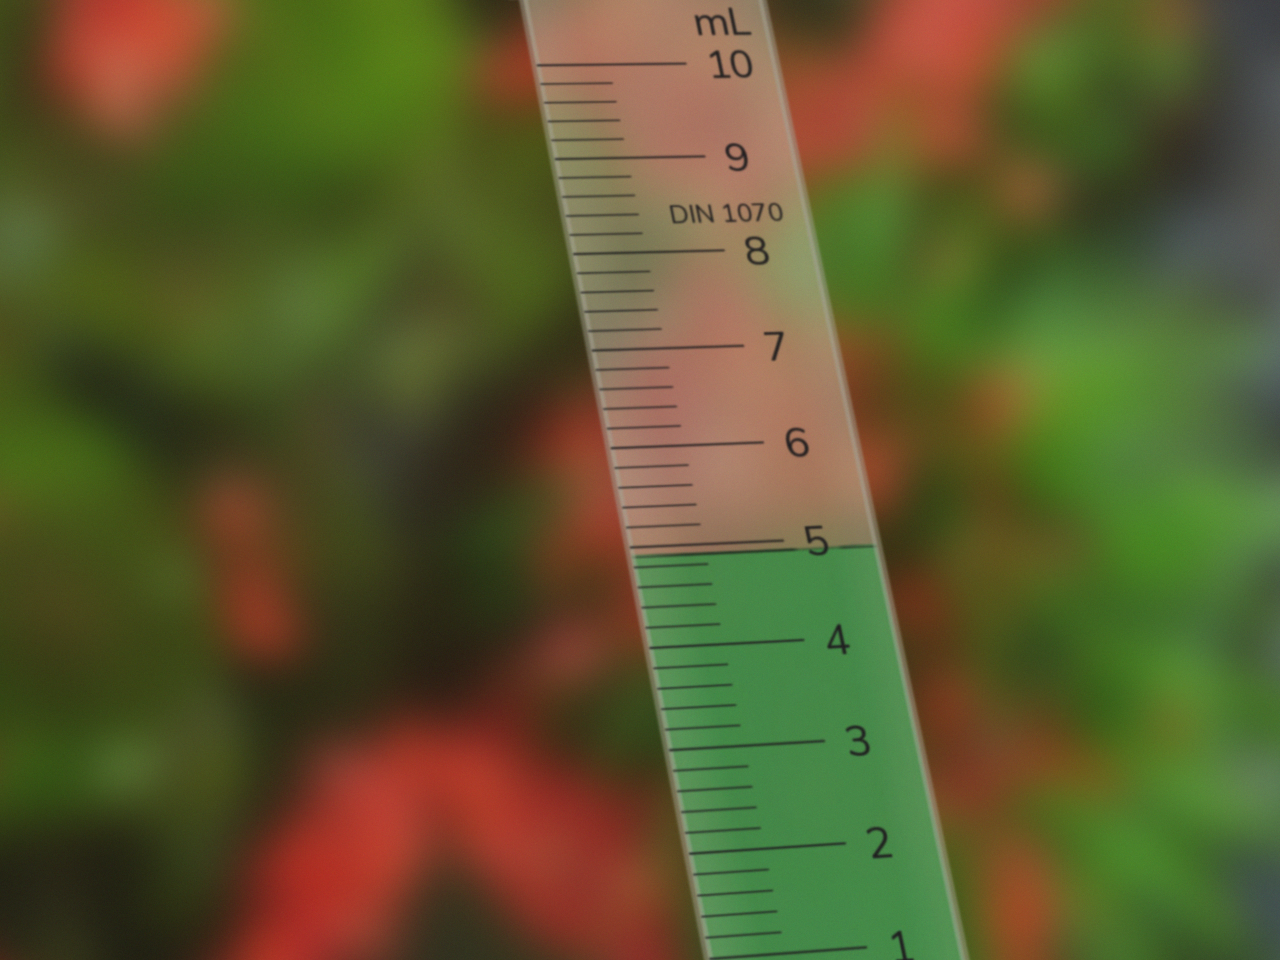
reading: 4.9mL
